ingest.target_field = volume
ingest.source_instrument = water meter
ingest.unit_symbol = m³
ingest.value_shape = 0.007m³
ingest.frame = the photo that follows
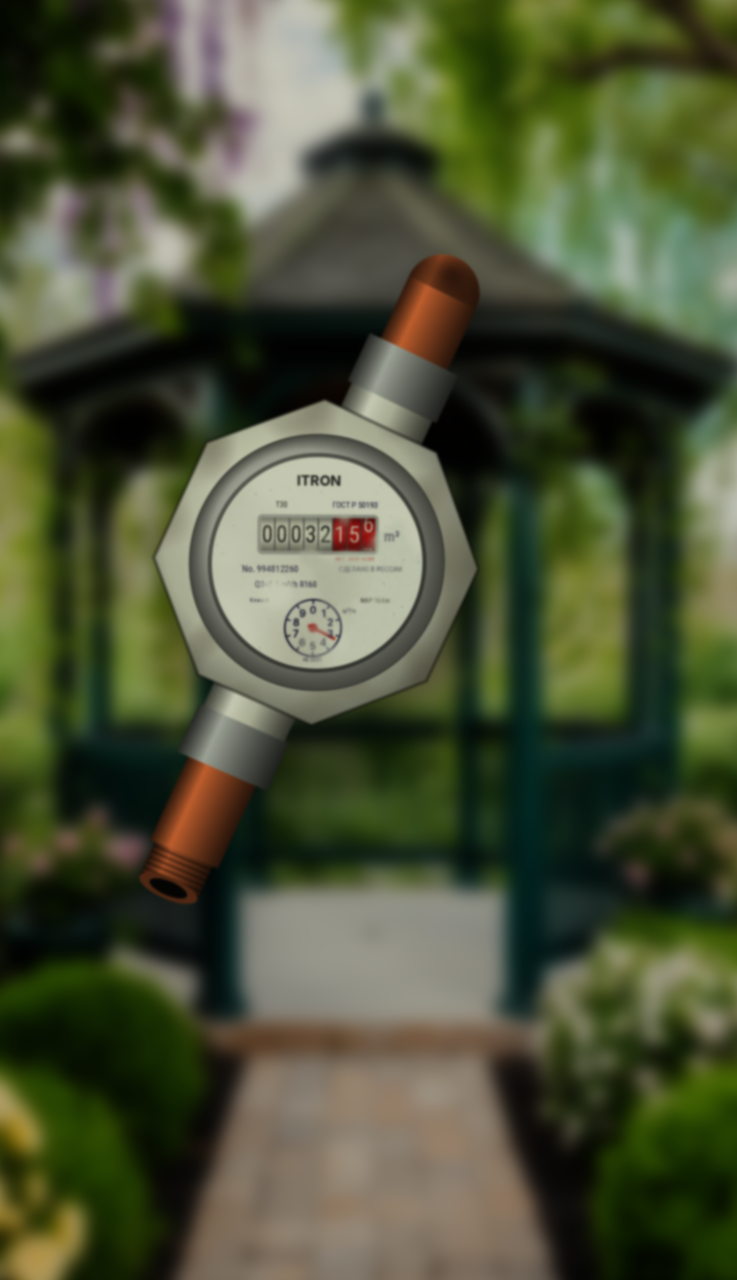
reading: 32.1563m³
